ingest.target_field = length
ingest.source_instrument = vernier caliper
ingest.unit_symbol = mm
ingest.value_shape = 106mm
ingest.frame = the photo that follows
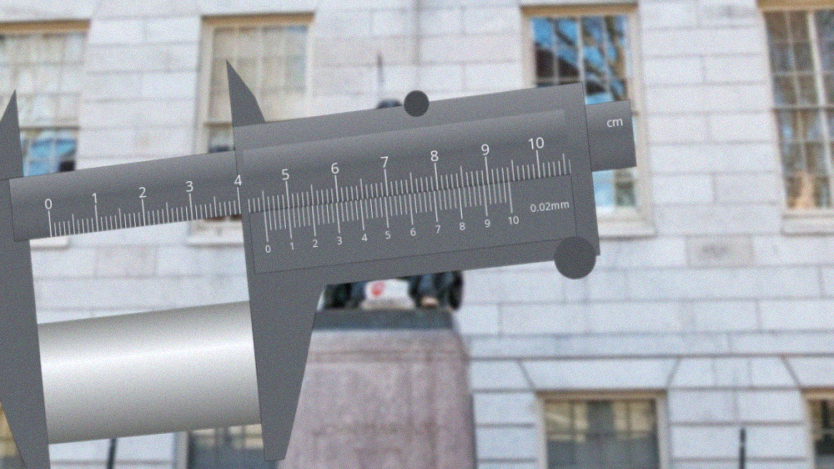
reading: 45.0mm
